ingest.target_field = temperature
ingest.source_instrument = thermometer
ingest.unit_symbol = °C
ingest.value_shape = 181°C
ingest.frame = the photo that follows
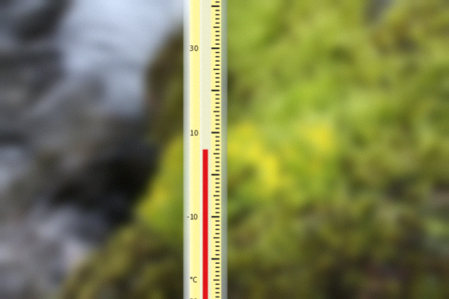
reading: 6°C
